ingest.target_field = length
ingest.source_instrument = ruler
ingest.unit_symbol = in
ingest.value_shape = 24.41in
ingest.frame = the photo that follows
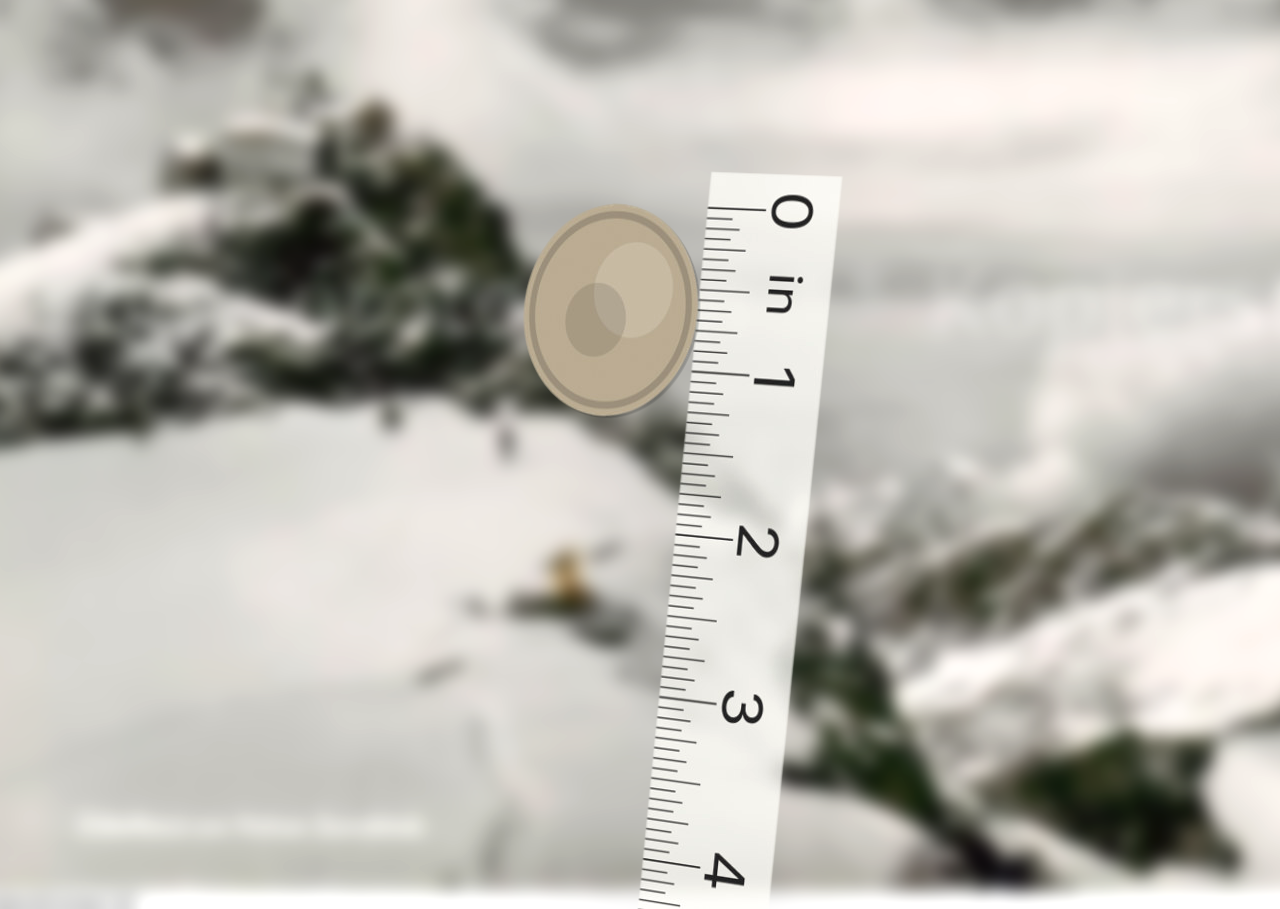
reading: 1.3125in
